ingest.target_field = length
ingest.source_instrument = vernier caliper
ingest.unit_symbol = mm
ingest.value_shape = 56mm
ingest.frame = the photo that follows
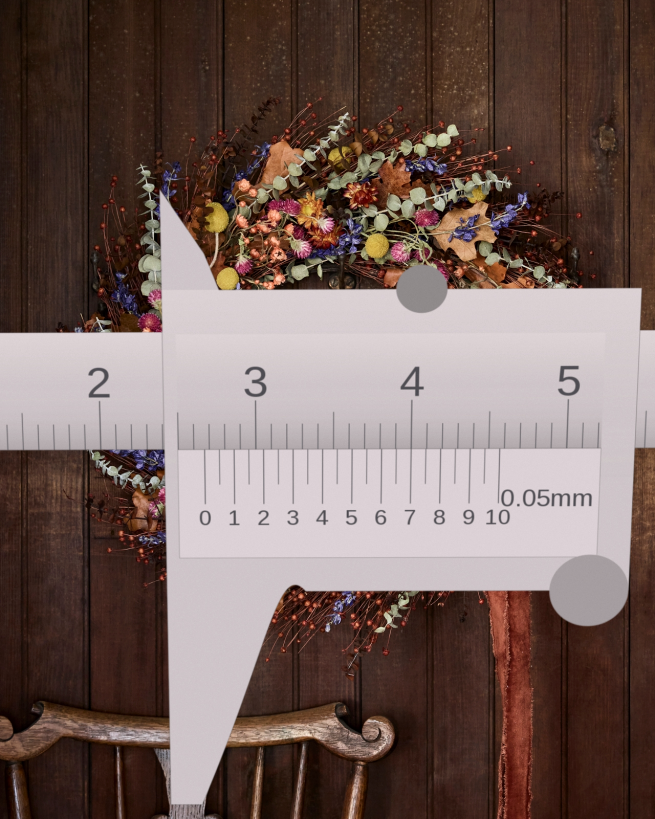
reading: 26.7mm
